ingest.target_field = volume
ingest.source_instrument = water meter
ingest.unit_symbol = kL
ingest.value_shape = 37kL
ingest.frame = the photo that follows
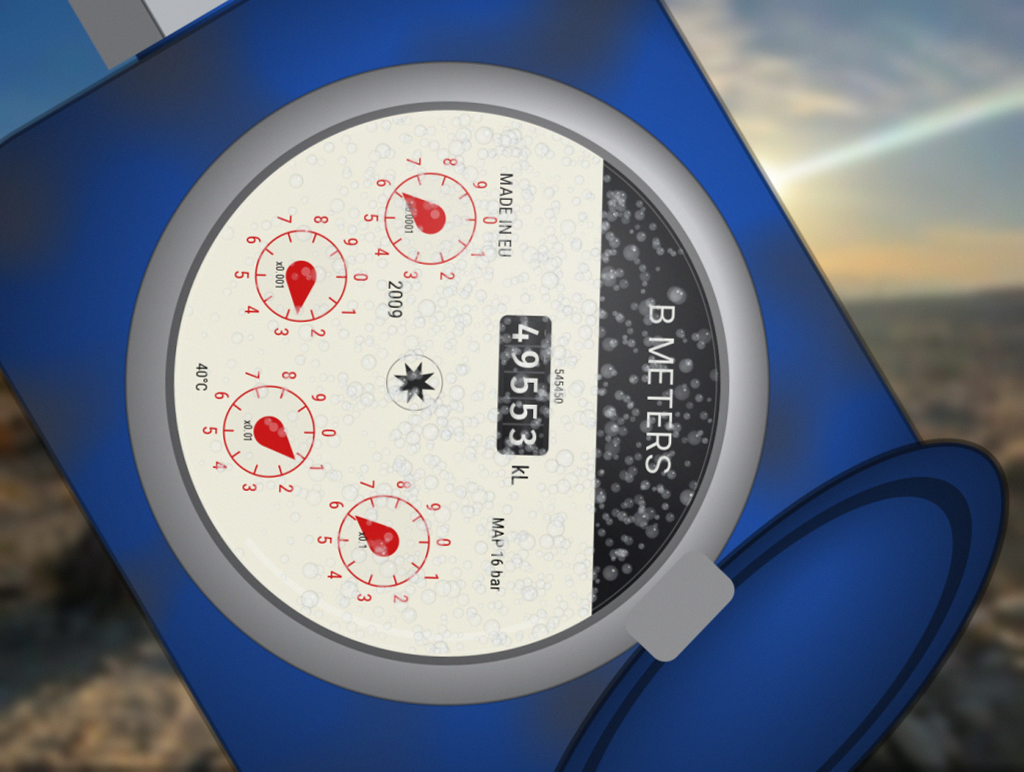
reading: 49553.6126kL
